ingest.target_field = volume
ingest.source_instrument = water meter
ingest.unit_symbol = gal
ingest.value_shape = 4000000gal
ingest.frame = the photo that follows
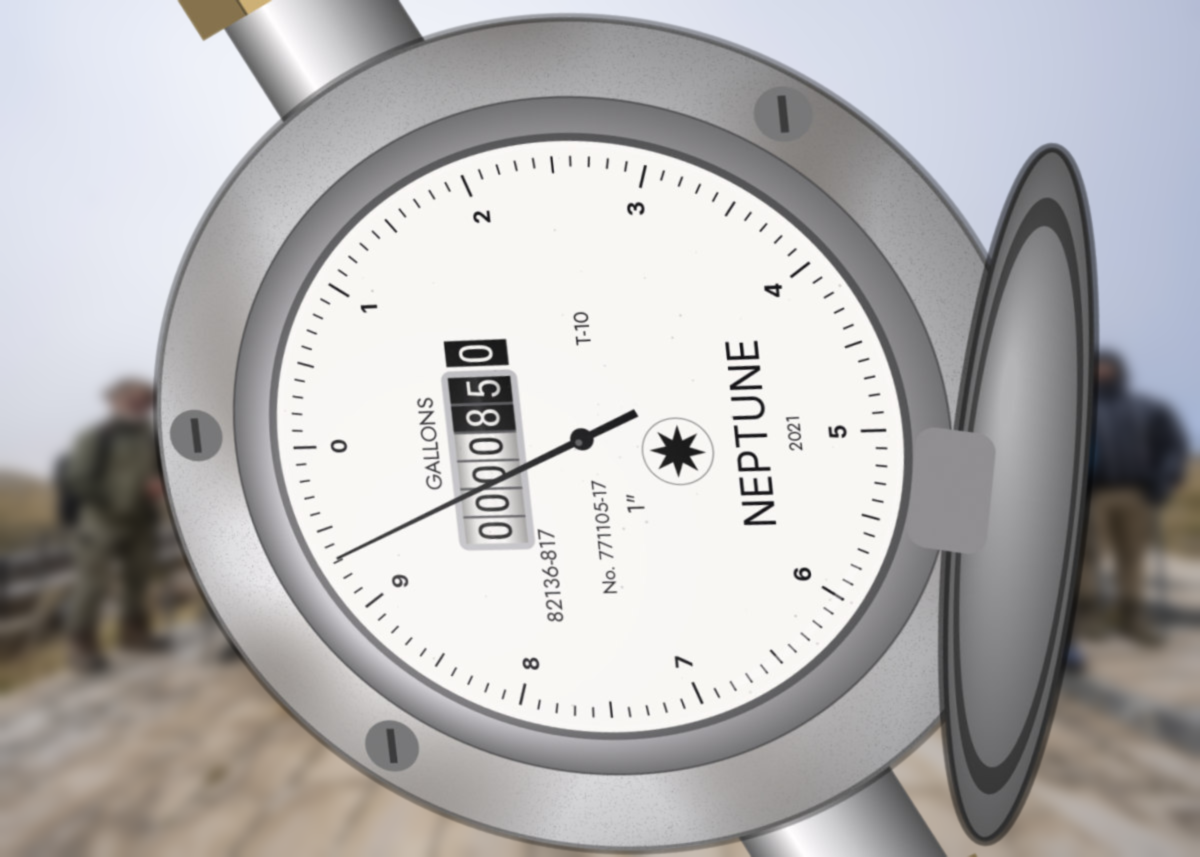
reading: 849.3gal
